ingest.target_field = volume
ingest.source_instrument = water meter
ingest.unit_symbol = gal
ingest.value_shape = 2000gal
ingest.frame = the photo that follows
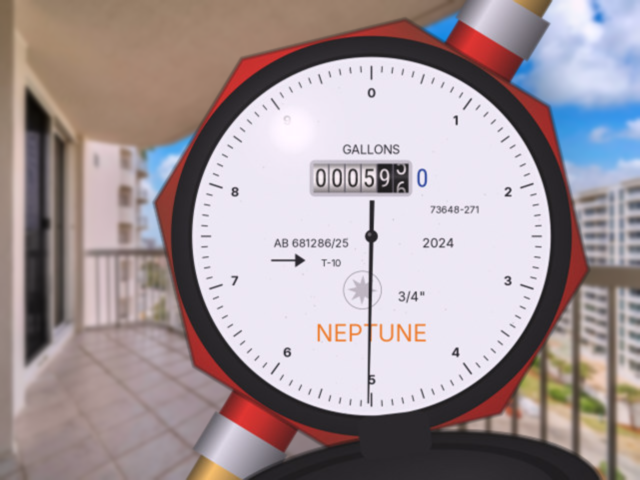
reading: 5955.0gal
